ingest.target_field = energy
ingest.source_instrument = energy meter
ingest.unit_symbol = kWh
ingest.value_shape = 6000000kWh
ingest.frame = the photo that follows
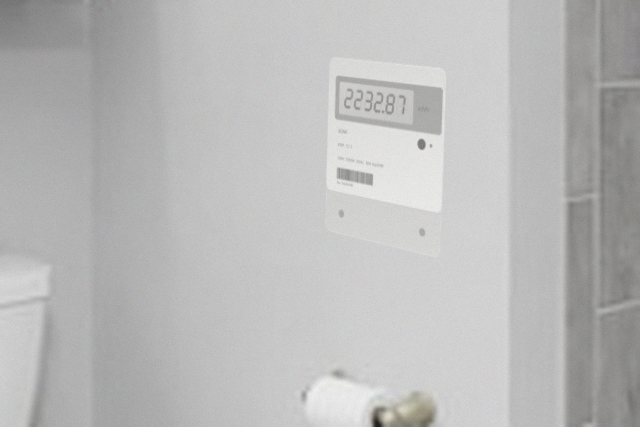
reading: 2232.87kWh
